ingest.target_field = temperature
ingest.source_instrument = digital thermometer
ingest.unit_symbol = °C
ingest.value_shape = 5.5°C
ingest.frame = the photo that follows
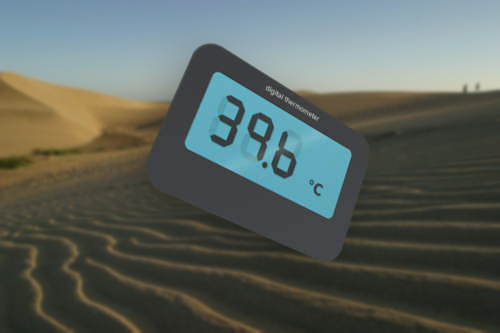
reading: 39.6°C
